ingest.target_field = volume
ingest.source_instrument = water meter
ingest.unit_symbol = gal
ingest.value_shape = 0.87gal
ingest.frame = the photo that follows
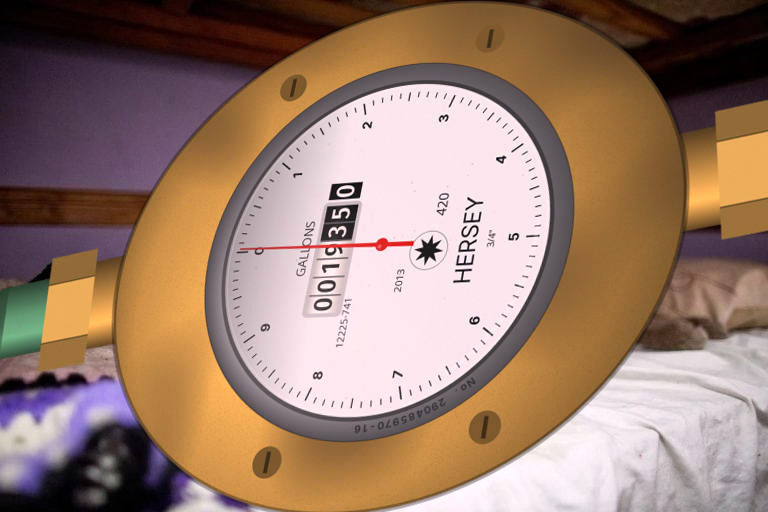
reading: 19350.0gal
